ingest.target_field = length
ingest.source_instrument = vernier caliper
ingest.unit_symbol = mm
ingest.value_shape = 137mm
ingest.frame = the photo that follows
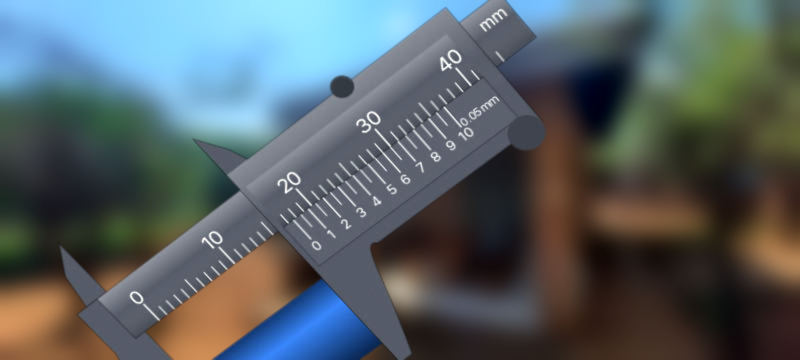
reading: 17.6mm
